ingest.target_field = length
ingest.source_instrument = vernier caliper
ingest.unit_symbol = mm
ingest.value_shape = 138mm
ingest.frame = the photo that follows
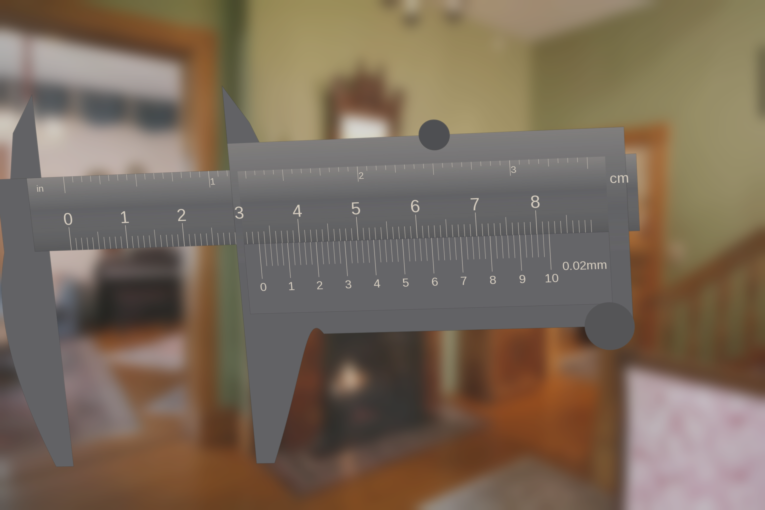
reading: 33.0mm
